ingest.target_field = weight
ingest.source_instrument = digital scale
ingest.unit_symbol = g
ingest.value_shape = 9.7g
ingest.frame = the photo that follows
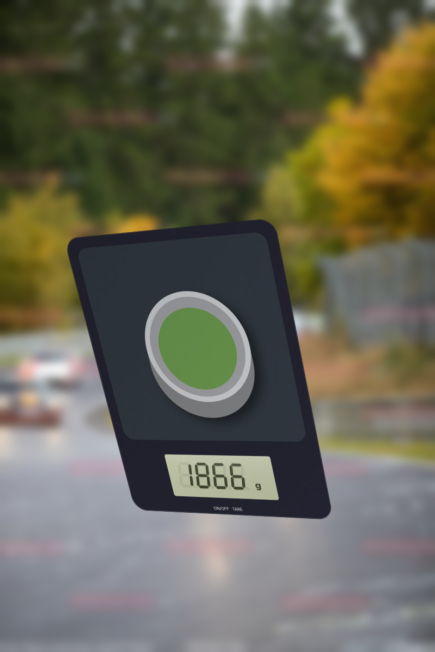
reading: 1866g
